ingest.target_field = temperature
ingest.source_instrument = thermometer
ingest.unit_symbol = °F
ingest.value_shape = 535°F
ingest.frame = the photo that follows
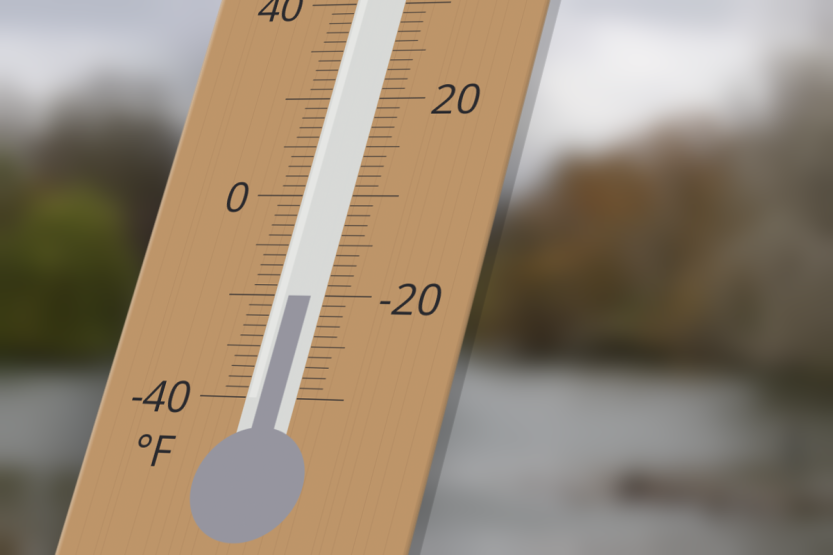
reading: -20°F
